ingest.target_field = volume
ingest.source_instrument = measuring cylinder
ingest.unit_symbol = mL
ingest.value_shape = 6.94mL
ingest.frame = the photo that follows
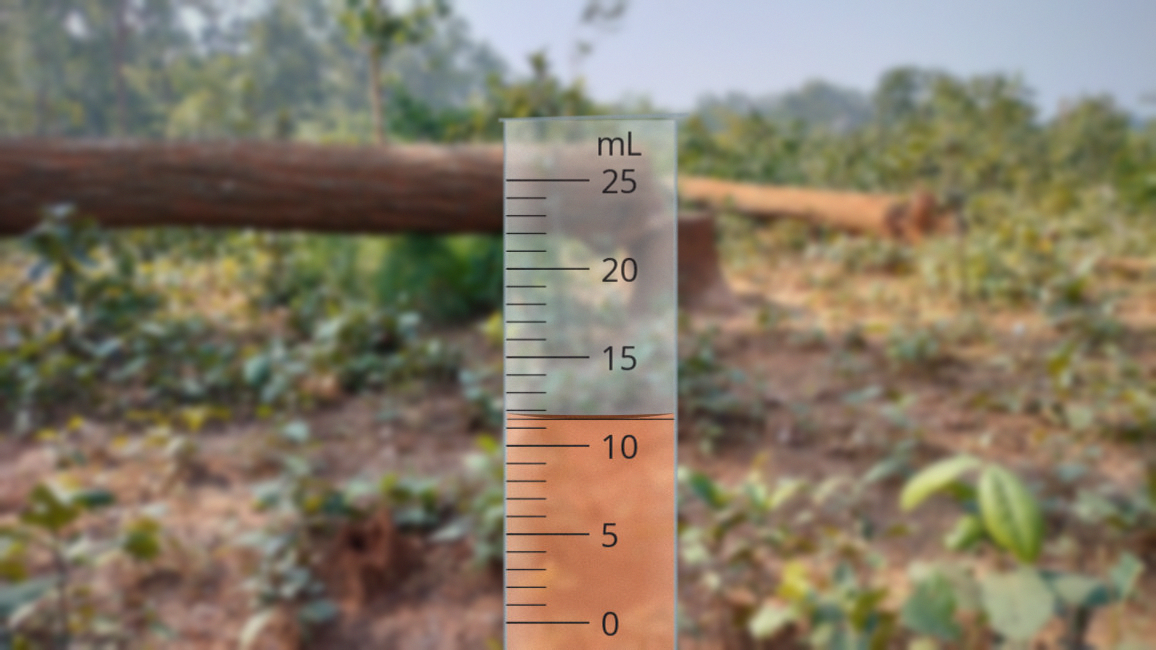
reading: 11.5mL
